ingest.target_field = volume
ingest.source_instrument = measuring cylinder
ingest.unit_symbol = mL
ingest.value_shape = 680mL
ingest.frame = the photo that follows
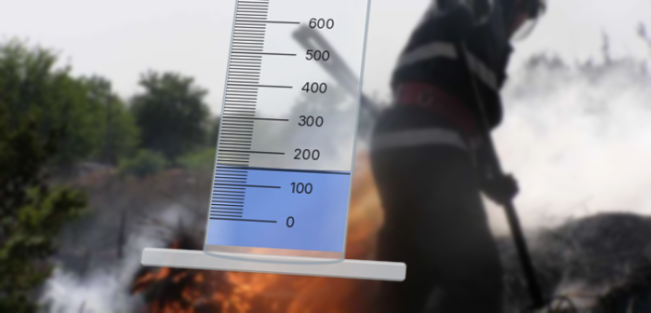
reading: 150mL
